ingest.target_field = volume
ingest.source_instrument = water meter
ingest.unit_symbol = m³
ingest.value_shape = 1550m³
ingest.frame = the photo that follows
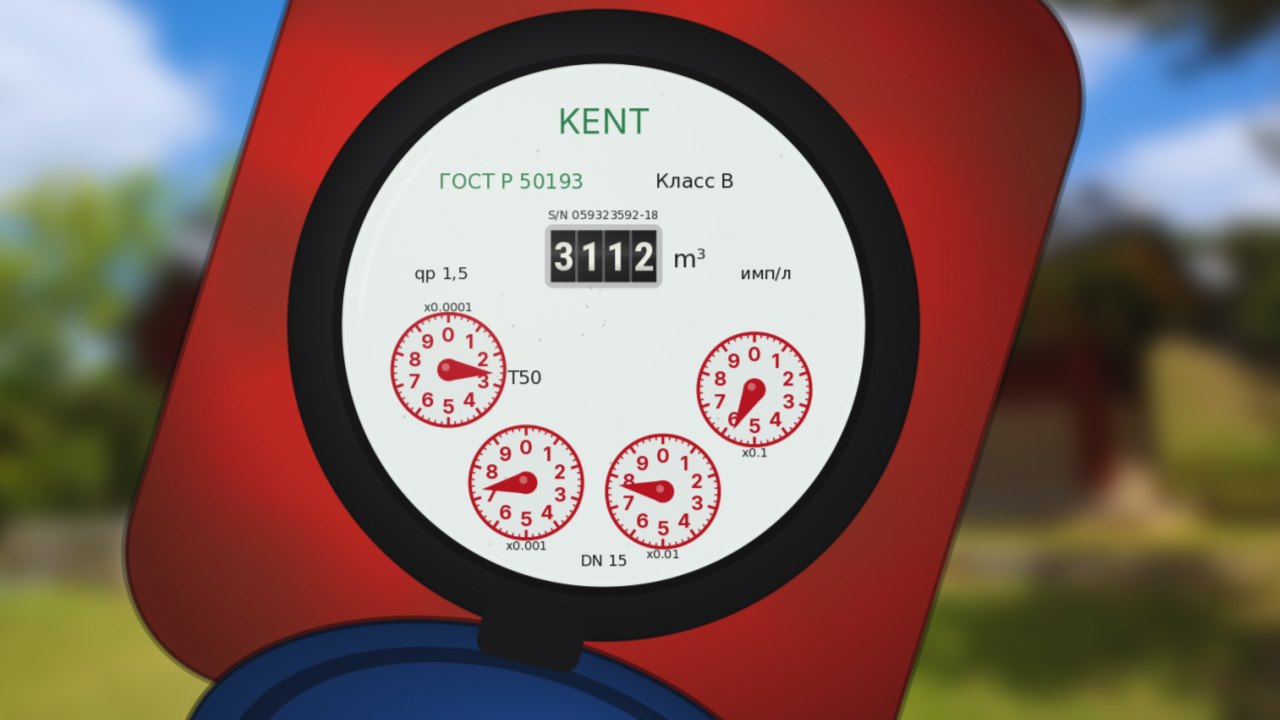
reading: 3112.5772m³
